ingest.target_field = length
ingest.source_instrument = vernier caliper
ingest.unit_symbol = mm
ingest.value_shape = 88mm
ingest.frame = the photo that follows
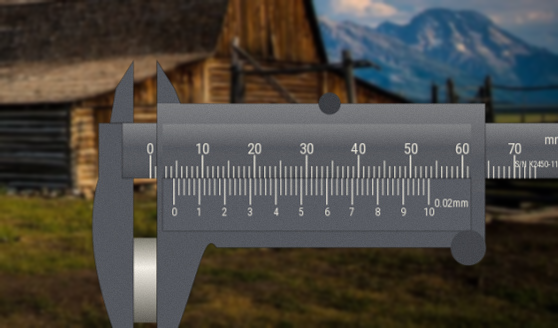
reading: 4.5mm
